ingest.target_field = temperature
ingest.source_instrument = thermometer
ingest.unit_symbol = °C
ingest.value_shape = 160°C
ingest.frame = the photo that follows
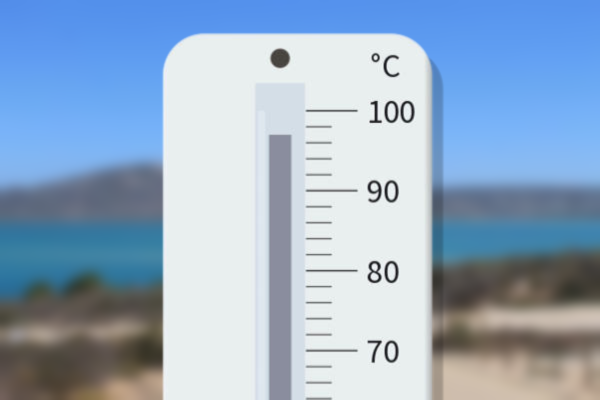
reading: 97°C
